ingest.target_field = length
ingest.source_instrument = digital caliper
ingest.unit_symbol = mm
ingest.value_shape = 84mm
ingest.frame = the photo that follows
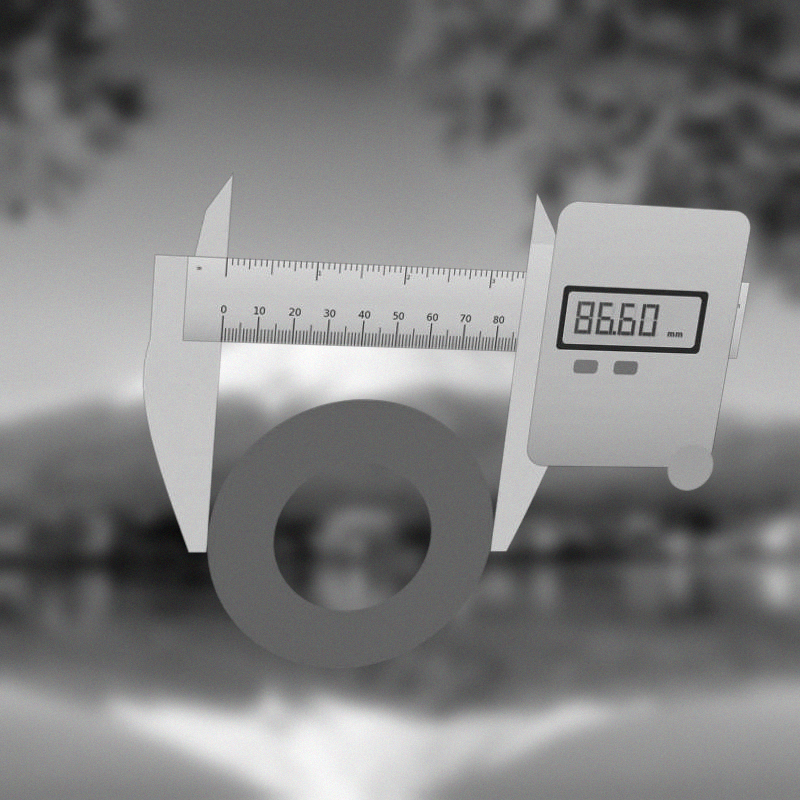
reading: 86.60mm
